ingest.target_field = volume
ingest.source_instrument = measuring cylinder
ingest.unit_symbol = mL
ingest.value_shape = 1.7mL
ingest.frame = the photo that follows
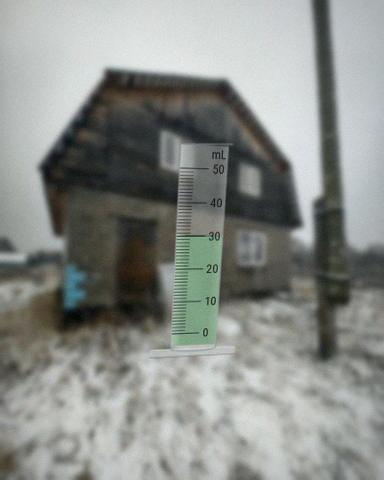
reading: 30mL
